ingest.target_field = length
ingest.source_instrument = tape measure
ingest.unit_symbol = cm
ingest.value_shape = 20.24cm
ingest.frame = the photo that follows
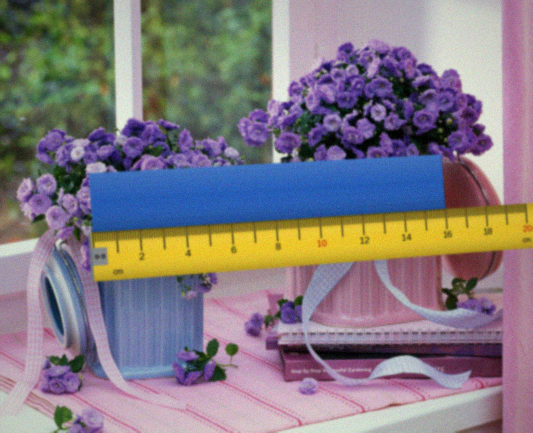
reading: 16cm
